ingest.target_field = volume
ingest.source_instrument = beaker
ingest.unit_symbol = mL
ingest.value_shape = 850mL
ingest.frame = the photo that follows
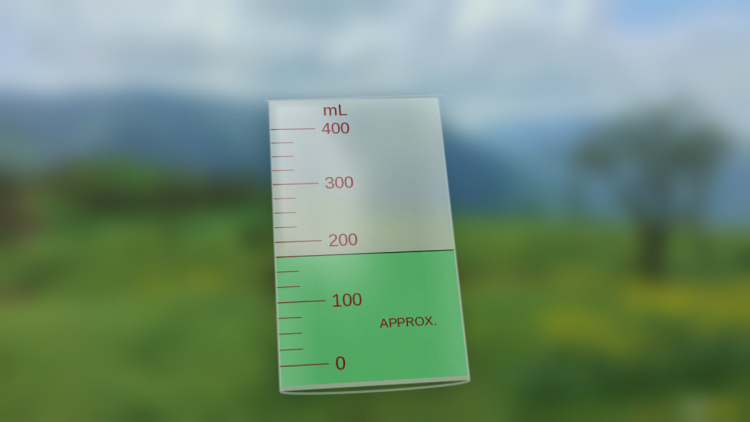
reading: 175mL
